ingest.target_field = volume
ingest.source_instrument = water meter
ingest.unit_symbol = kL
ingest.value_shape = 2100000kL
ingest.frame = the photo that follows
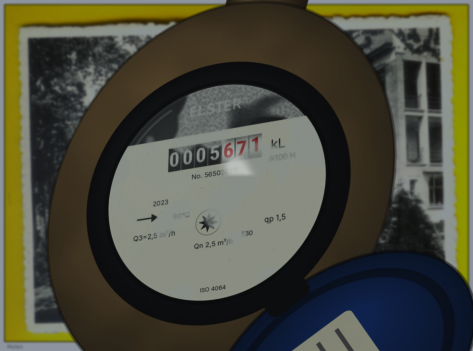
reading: 5.671kL
